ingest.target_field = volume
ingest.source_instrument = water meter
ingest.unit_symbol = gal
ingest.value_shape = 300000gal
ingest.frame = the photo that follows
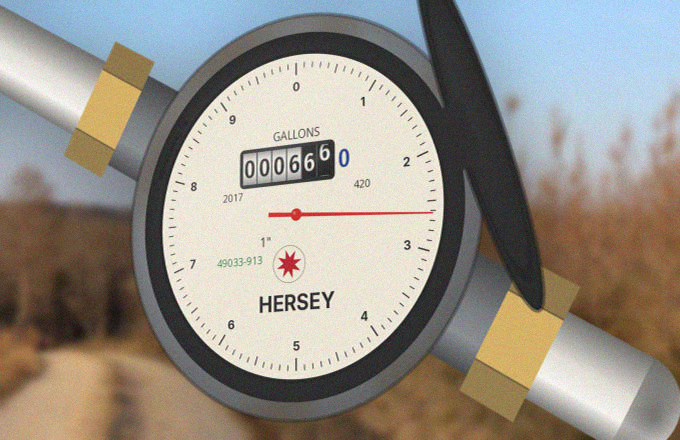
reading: 6662.6gal
